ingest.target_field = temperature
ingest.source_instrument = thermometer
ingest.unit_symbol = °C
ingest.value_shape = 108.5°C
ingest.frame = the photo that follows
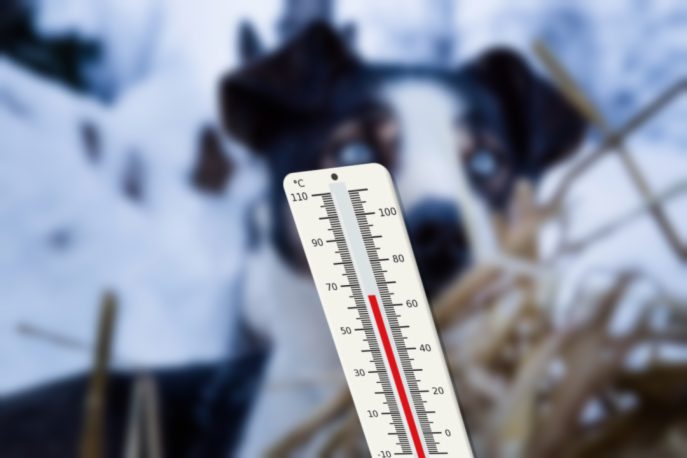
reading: 65°C
